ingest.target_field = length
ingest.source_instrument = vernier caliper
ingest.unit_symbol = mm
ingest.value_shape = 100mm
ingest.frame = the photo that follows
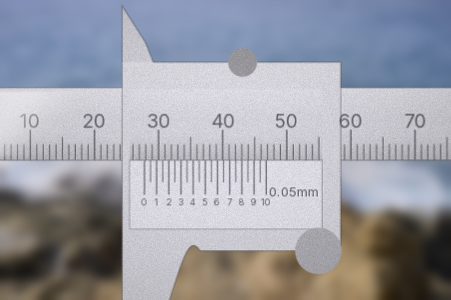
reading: 27.8mm
